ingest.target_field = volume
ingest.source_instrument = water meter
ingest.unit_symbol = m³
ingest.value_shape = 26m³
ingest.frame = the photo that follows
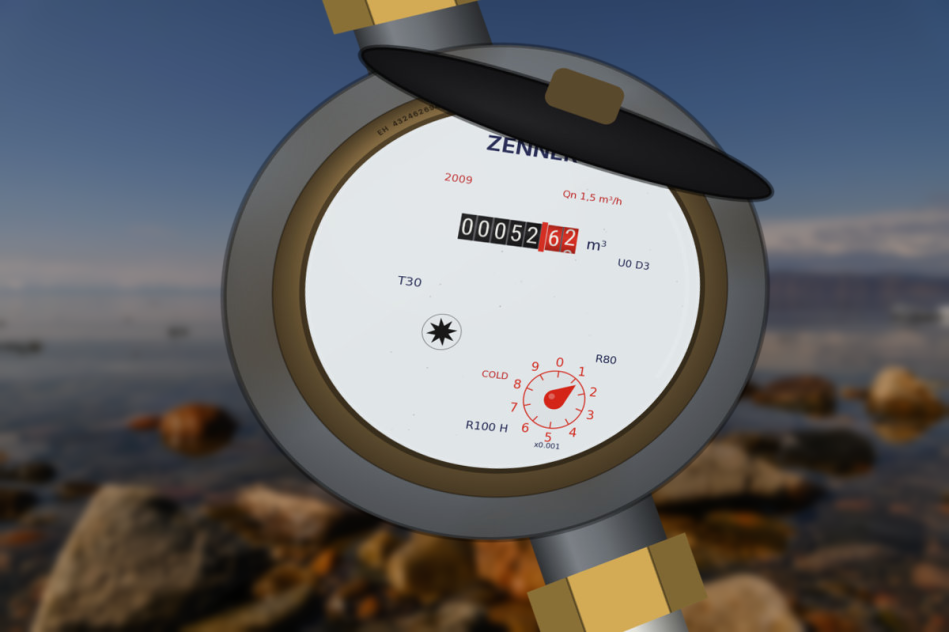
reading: 52.621m³
